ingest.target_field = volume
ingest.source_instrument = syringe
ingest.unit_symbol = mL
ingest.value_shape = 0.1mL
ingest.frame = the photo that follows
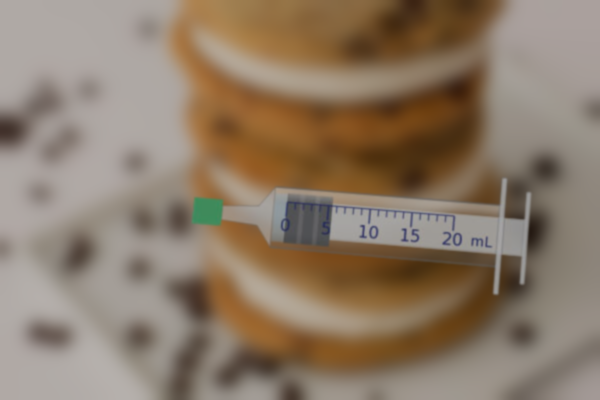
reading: 0mL
